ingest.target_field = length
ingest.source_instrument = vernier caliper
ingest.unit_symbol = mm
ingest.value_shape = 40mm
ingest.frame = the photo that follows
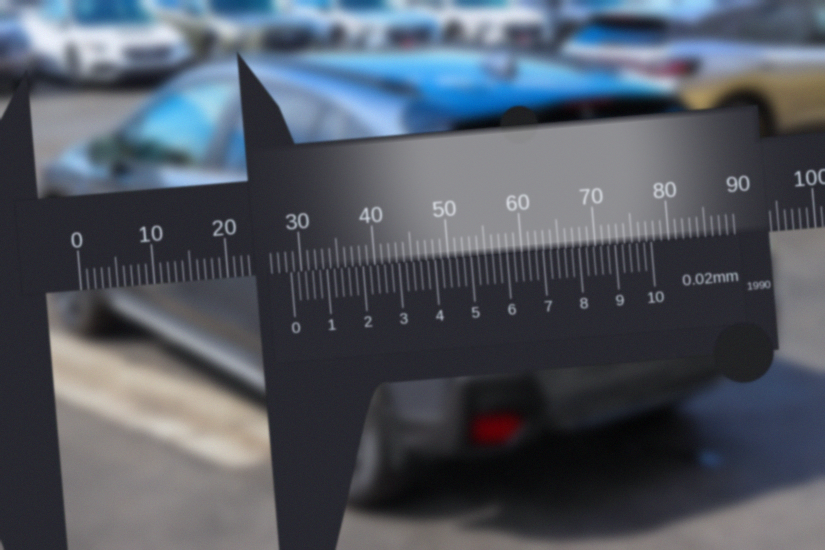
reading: 28.6mm
